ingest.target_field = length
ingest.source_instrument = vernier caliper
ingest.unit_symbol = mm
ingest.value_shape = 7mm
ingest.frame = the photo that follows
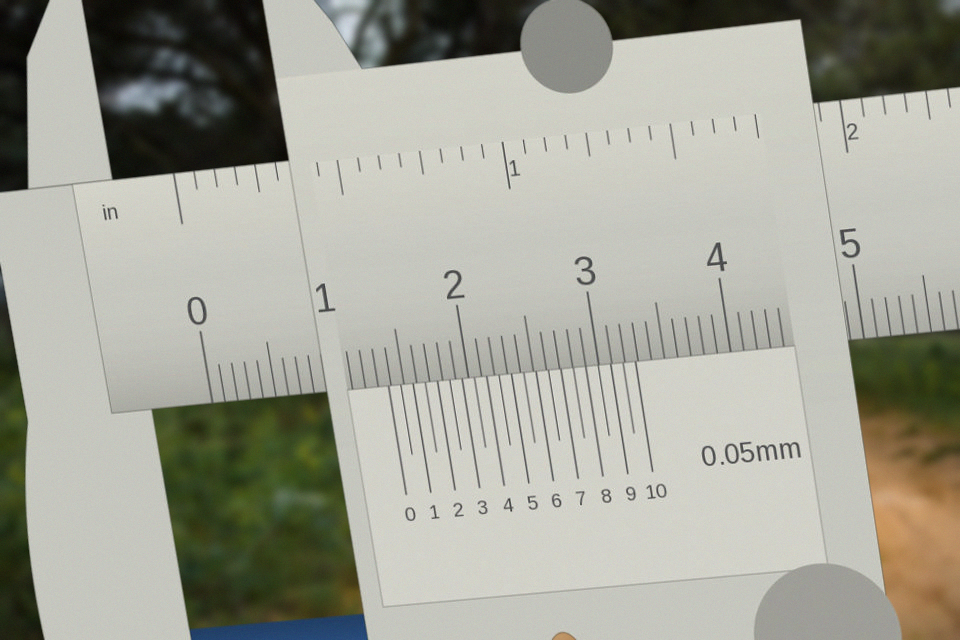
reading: 13.8mm
